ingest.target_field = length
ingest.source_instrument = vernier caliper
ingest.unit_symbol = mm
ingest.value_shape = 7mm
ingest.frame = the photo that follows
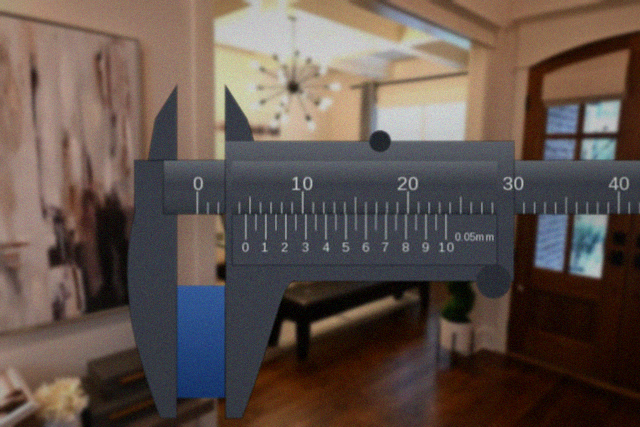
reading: 4.6mm
